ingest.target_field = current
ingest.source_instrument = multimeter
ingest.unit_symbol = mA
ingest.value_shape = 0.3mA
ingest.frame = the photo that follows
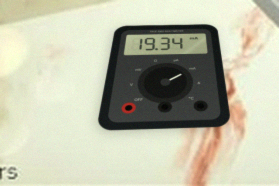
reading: 19.34mA
